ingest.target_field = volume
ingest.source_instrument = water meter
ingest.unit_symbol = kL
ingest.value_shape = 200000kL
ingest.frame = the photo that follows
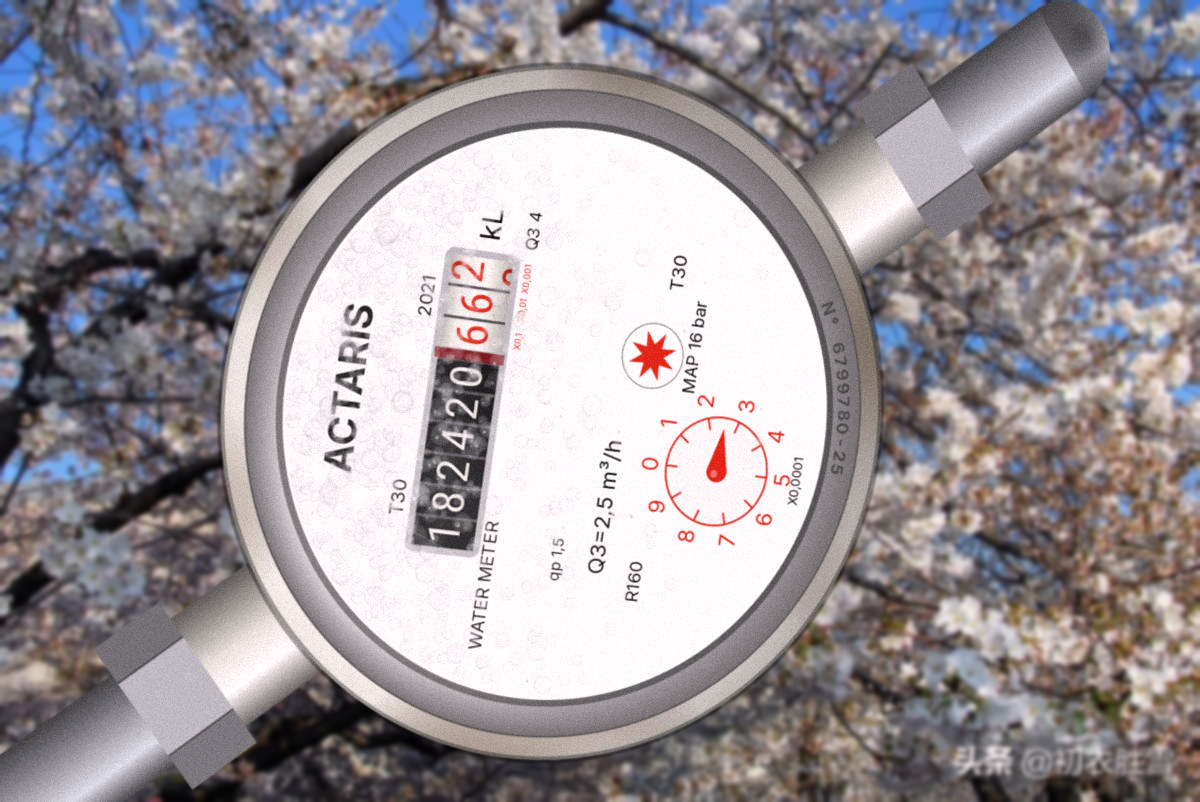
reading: 182420.6622kL
